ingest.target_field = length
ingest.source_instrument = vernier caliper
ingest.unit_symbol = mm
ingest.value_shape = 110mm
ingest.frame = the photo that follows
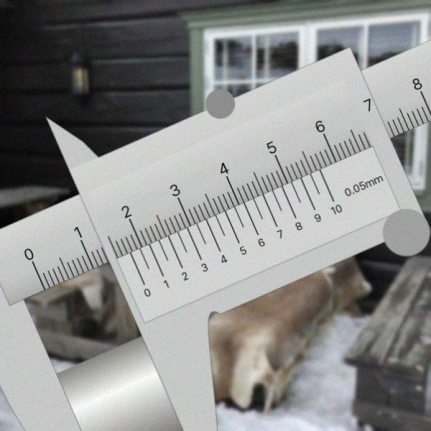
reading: 17.6mm
